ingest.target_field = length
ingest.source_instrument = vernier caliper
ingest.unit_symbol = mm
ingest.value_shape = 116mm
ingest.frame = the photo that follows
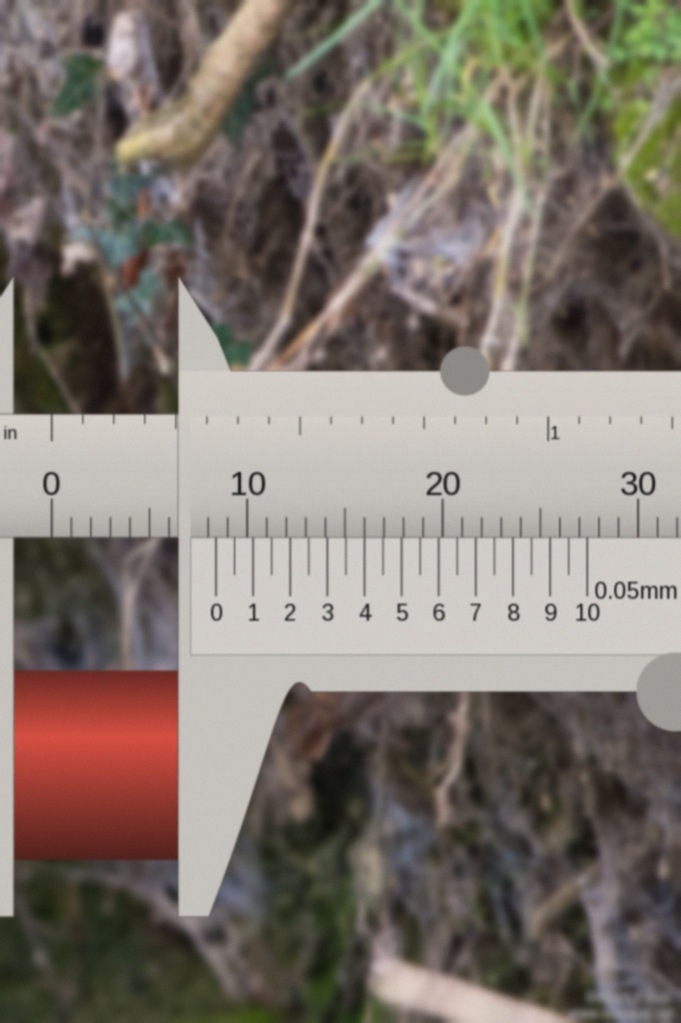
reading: 8.4mm
